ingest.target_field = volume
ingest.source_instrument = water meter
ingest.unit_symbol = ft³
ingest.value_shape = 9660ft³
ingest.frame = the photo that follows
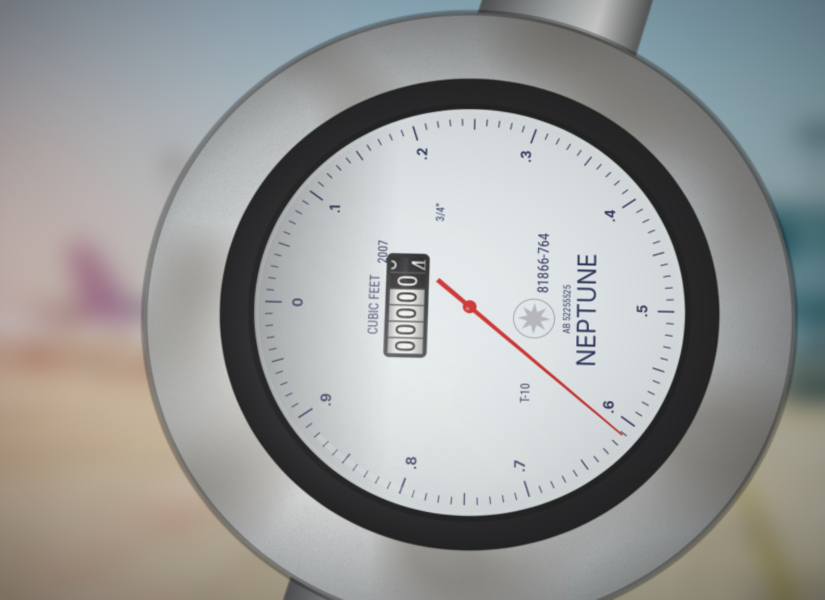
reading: 3.61ft³
